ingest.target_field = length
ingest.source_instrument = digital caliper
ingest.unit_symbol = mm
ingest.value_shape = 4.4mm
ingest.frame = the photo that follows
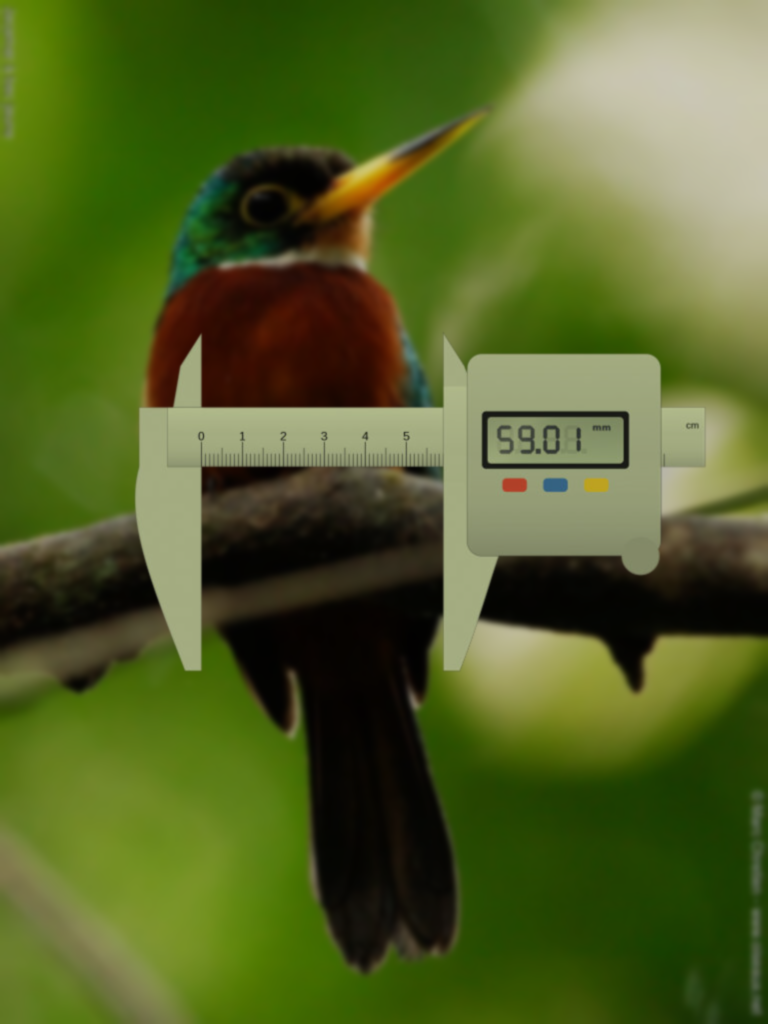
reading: 59.01mm
